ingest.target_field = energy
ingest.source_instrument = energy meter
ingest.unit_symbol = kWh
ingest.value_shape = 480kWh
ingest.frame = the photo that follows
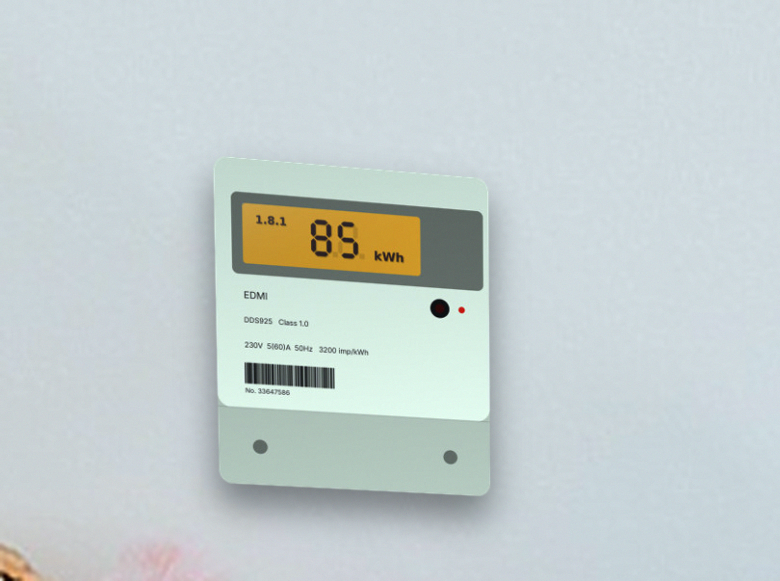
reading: 85kWh
